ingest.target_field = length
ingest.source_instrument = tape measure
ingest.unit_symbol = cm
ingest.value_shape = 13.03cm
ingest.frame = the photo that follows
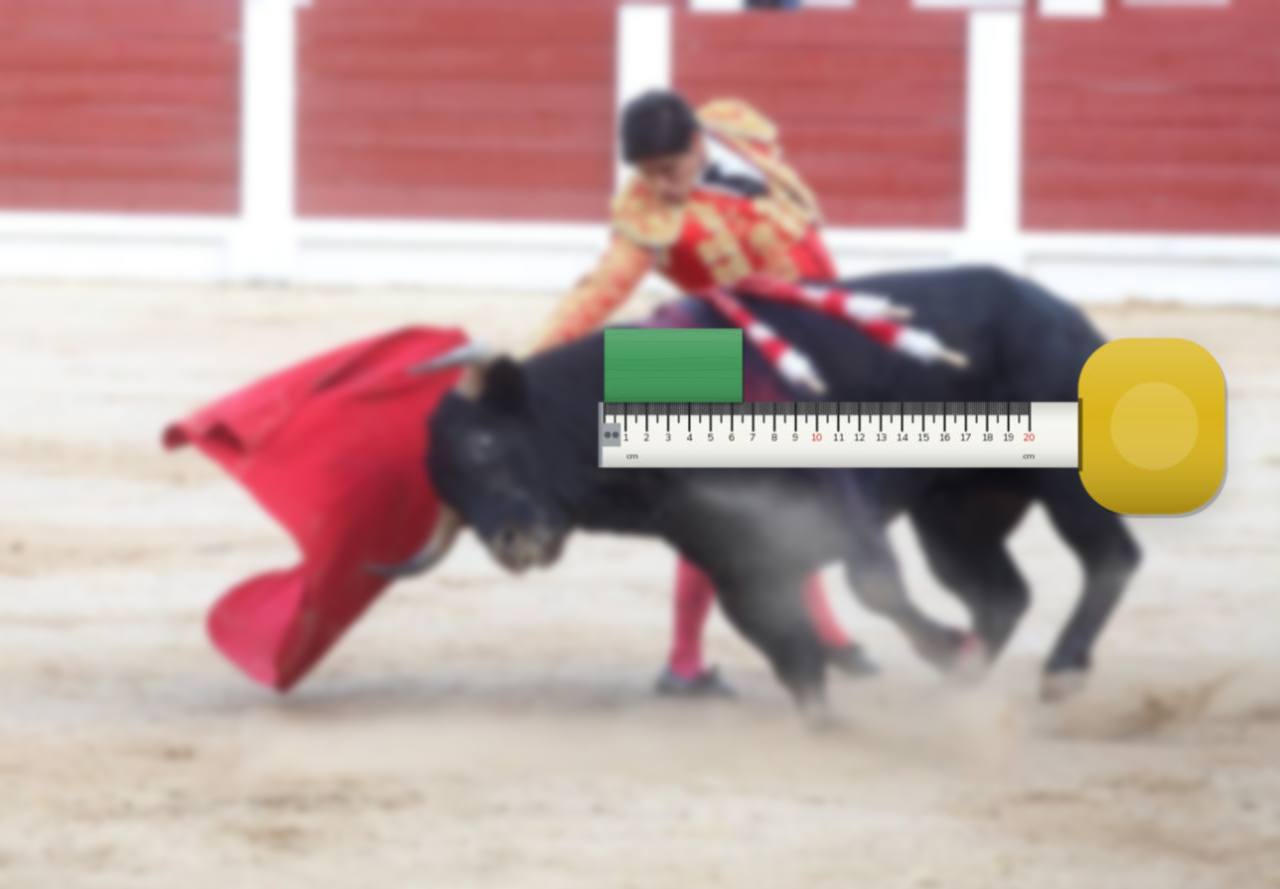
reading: 6.5cm
